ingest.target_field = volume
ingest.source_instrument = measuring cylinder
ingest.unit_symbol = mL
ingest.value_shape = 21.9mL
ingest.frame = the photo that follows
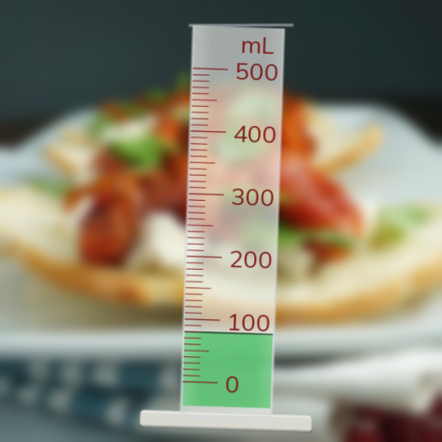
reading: 80mL
